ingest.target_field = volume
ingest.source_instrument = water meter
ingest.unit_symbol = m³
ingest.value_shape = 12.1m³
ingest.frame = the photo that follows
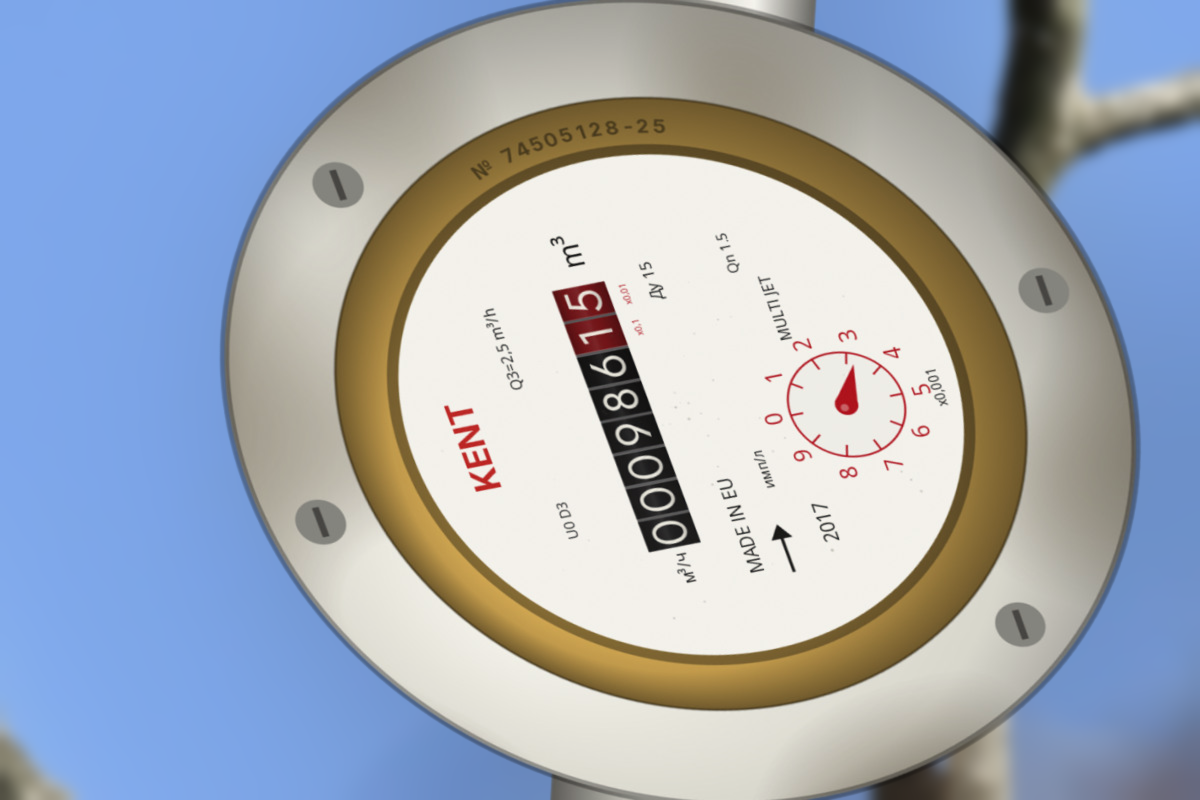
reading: 986.153m³
